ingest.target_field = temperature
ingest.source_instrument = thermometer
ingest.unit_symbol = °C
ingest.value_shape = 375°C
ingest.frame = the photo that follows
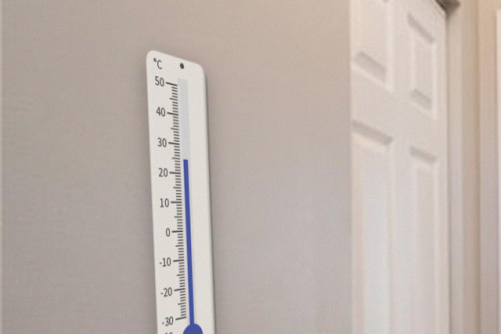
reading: 25°C
